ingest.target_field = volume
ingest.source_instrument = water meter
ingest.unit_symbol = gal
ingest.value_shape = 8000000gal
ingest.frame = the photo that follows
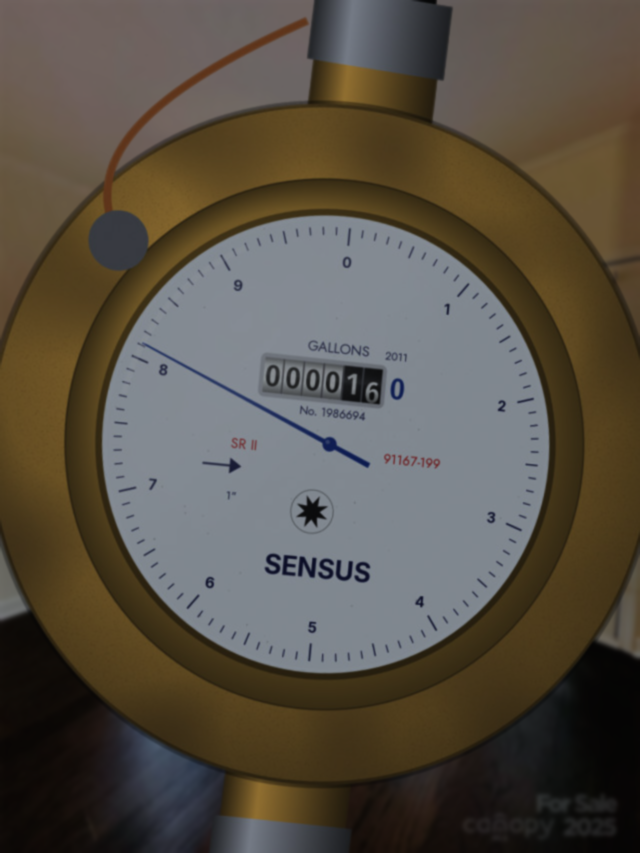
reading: 158.1gal
